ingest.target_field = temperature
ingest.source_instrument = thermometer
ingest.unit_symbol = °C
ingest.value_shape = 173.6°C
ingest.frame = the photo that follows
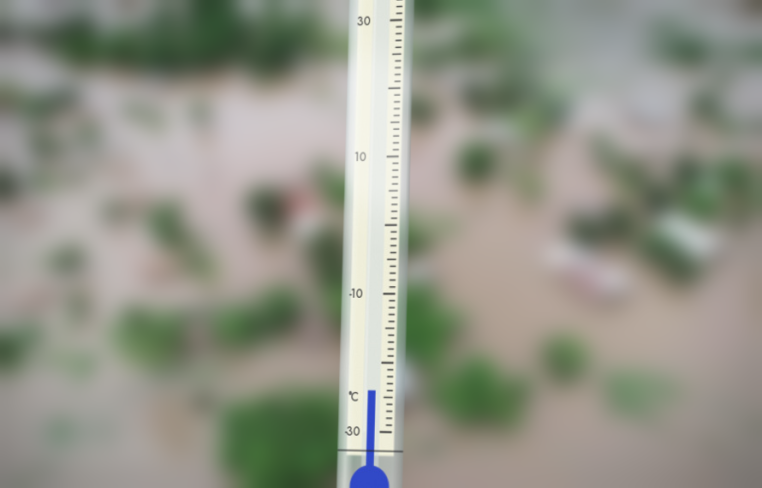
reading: -24°C
